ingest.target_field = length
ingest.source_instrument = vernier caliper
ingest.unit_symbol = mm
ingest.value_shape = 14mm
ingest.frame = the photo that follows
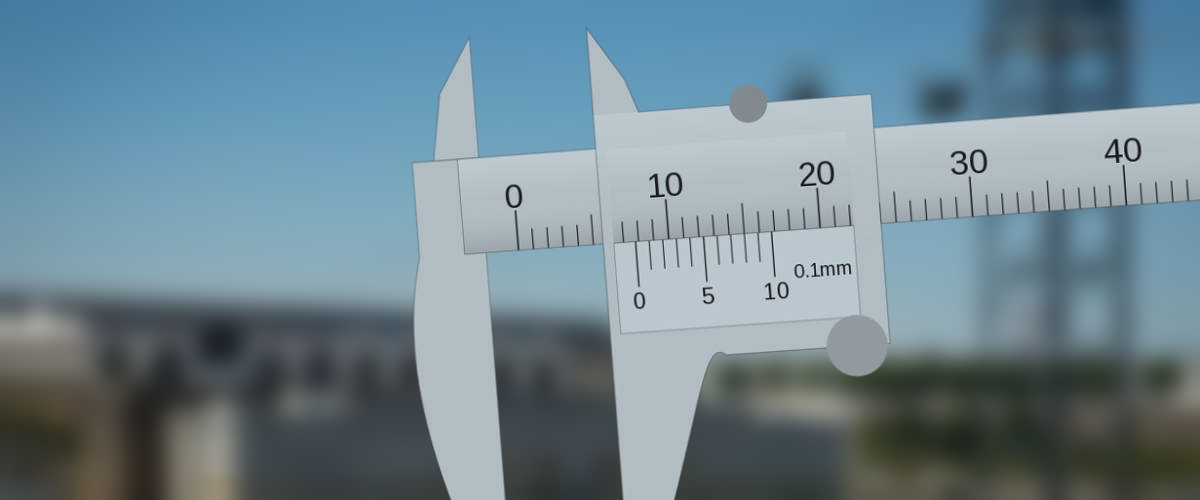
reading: 7.8mm
